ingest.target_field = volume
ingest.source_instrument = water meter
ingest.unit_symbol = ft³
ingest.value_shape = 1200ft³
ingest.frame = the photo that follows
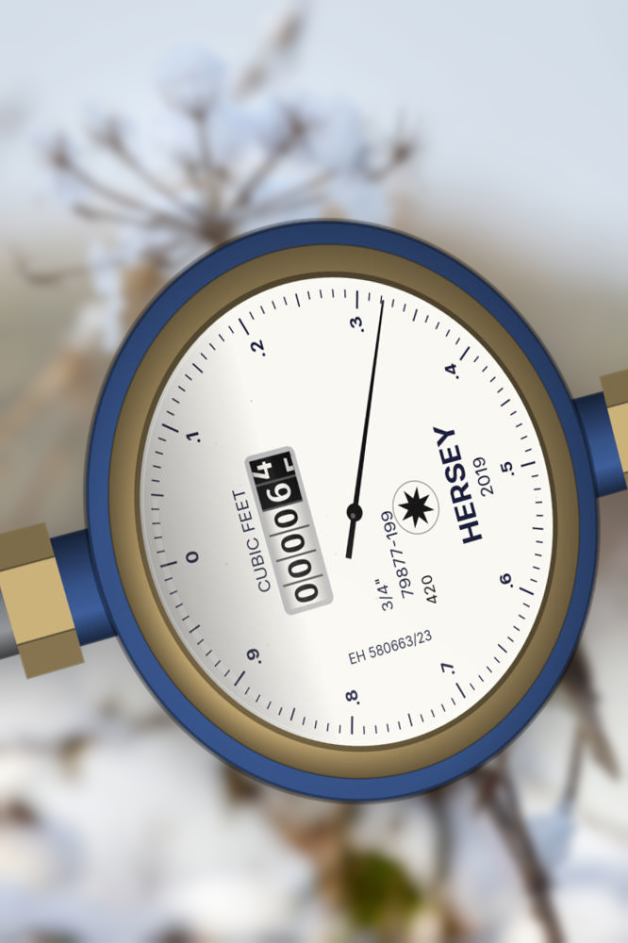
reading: 64.32ft³
